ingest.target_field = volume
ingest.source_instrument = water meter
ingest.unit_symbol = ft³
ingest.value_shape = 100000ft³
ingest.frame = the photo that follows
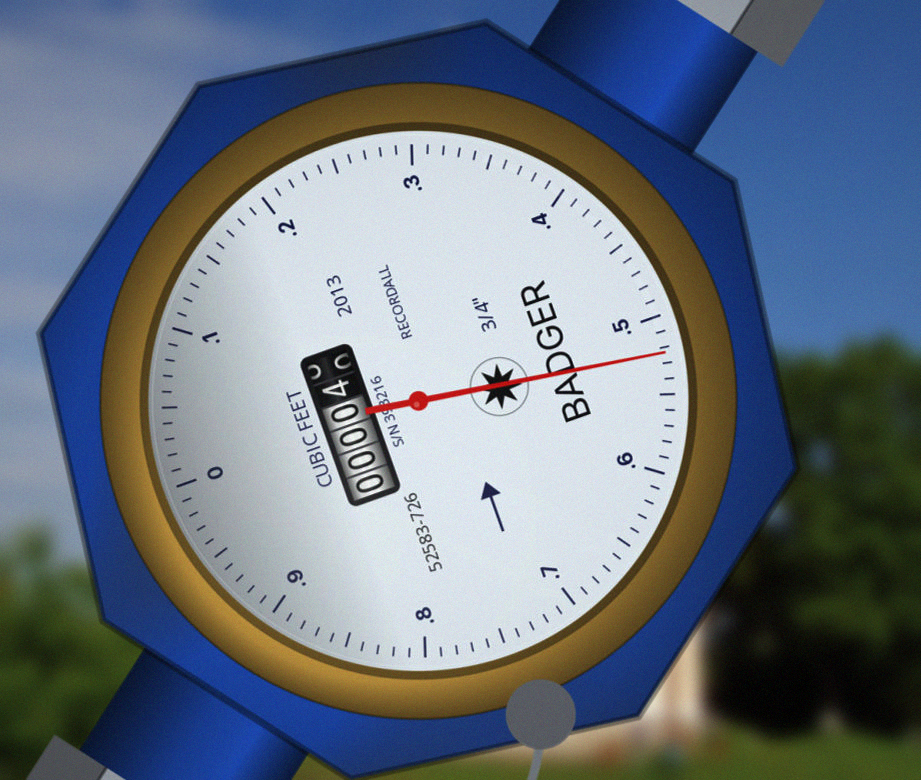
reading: 48.52ft³
